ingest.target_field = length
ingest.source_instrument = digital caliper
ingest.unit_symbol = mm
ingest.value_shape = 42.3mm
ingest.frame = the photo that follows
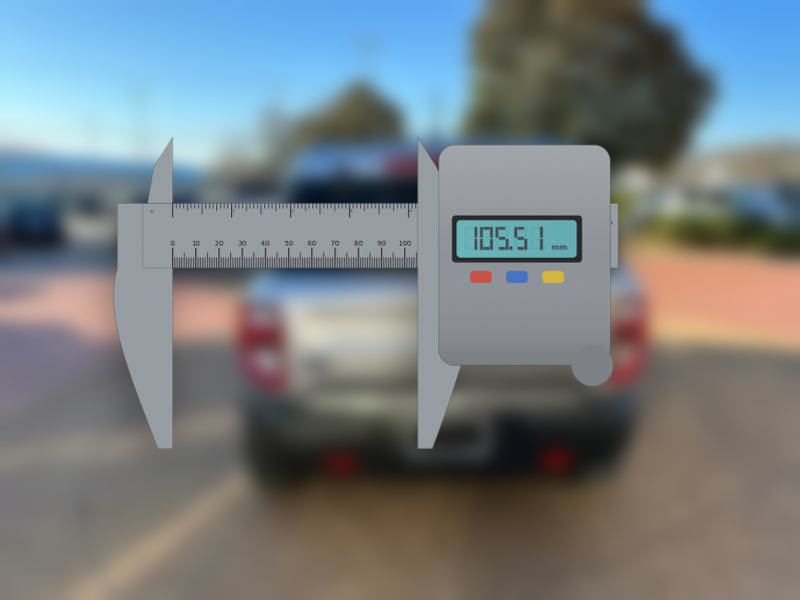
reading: 105.51mm
